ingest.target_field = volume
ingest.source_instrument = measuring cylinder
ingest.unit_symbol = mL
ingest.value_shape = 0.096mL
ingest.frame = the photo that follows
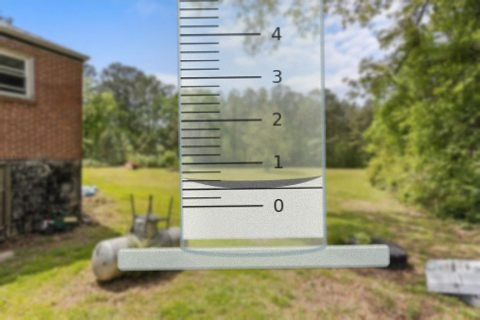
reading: 0.4mL
